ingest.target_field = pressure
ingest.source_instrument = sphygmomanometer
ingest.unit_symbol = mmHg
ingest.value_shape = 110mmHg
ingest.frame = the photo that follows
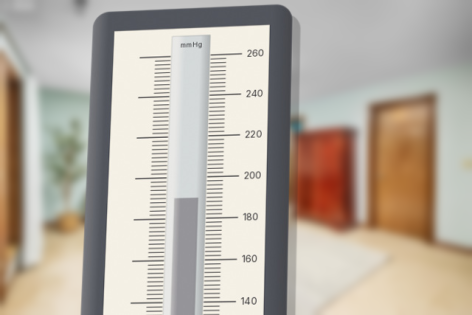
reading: 190mmHg
